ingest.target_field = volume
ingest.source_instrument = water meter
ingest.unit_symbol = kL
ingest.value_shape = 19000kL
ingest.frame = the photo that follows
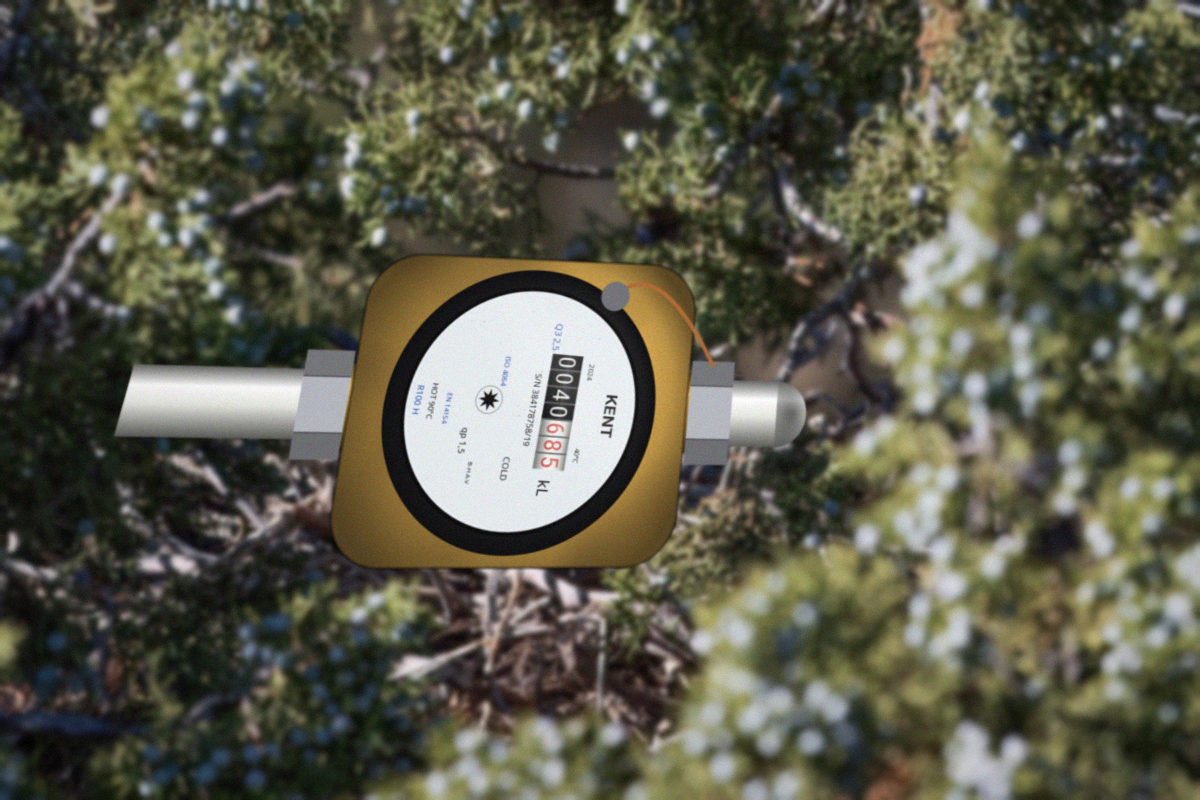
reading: 40.685kL
